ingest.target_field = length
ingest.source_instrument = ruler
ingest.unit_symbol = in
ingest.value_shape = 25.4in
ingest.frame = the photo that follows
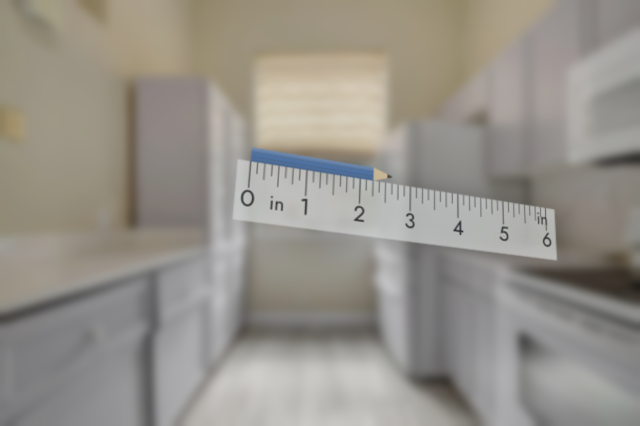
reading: 2.625in
